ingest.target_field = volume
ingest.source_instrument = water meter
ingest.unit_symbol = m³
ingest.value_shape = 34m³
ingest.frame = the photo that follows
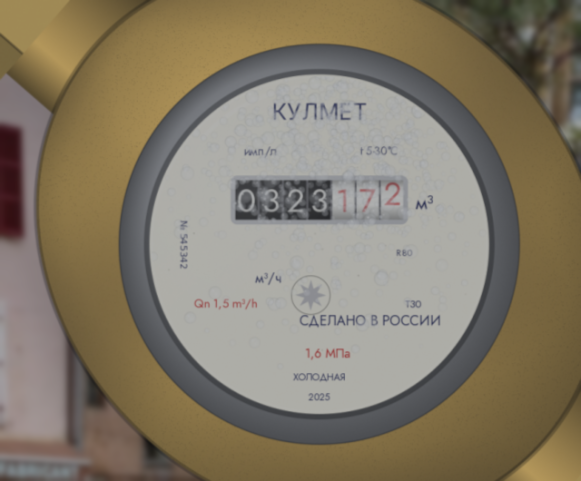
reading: 323.172m³
